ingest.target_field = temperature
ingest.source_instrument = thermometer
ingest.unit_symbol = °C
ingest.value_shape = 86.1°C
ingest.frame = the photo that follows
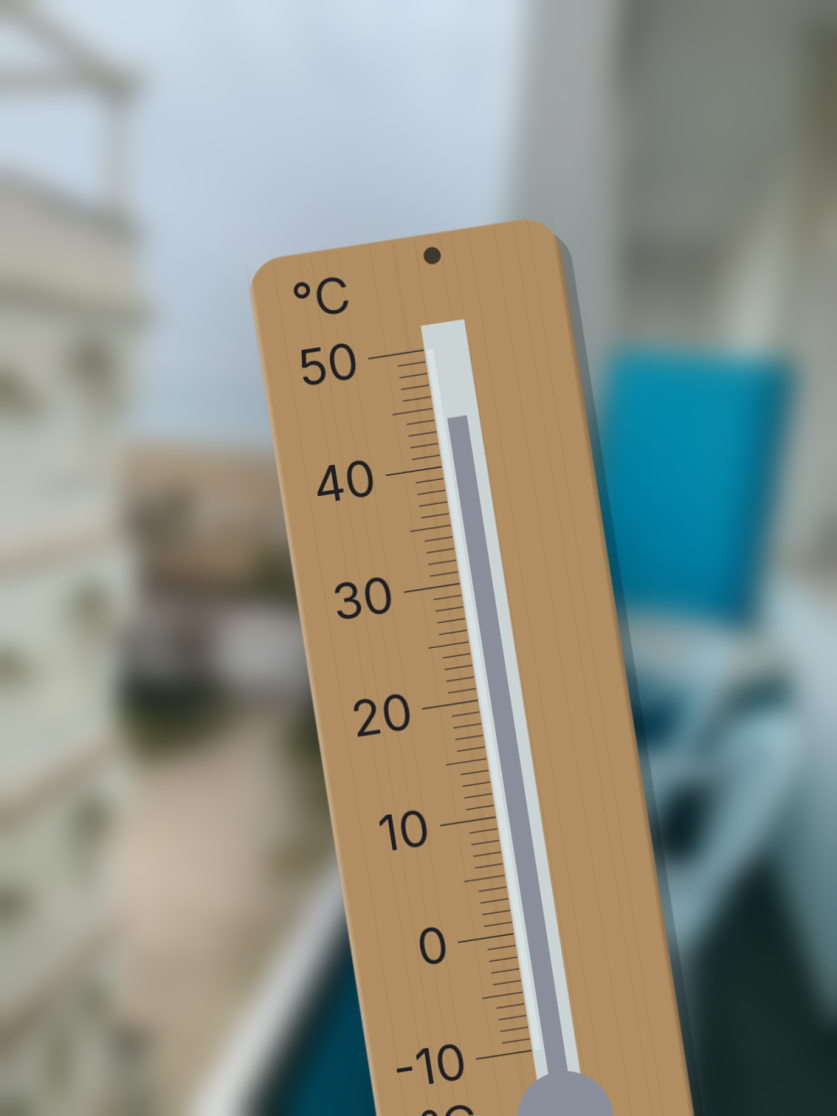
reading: 44°C
